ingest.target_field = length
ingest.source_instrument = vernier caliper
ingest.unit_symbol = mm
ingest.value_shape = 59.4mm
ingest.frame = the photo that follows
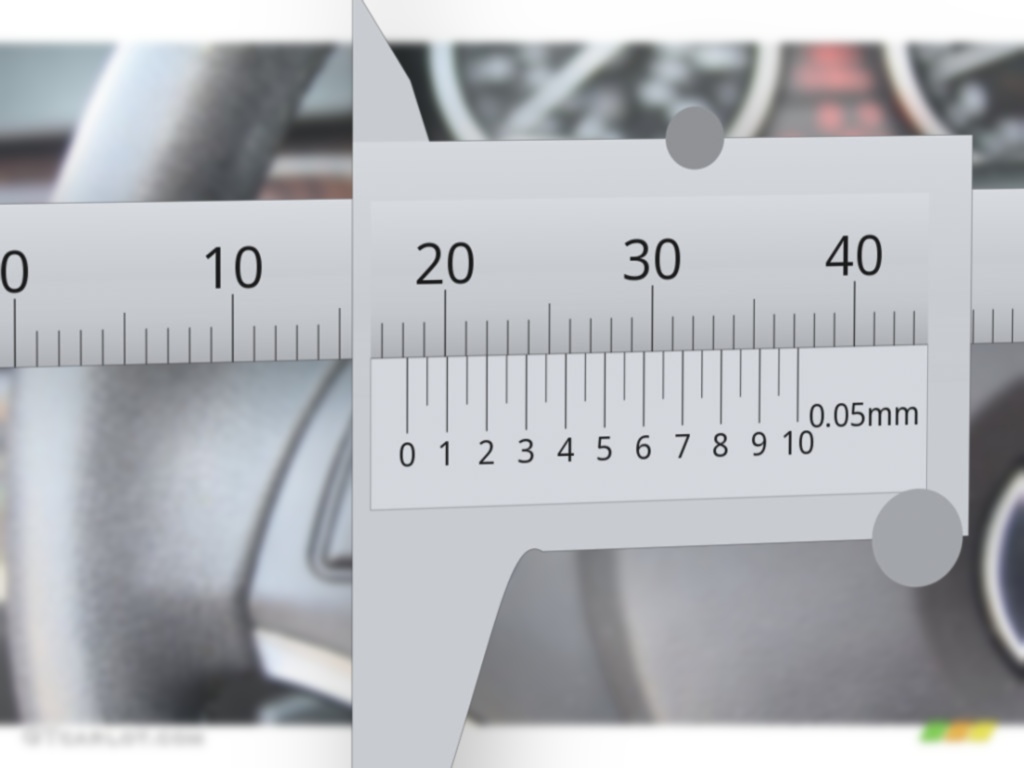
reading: 18.2mm
